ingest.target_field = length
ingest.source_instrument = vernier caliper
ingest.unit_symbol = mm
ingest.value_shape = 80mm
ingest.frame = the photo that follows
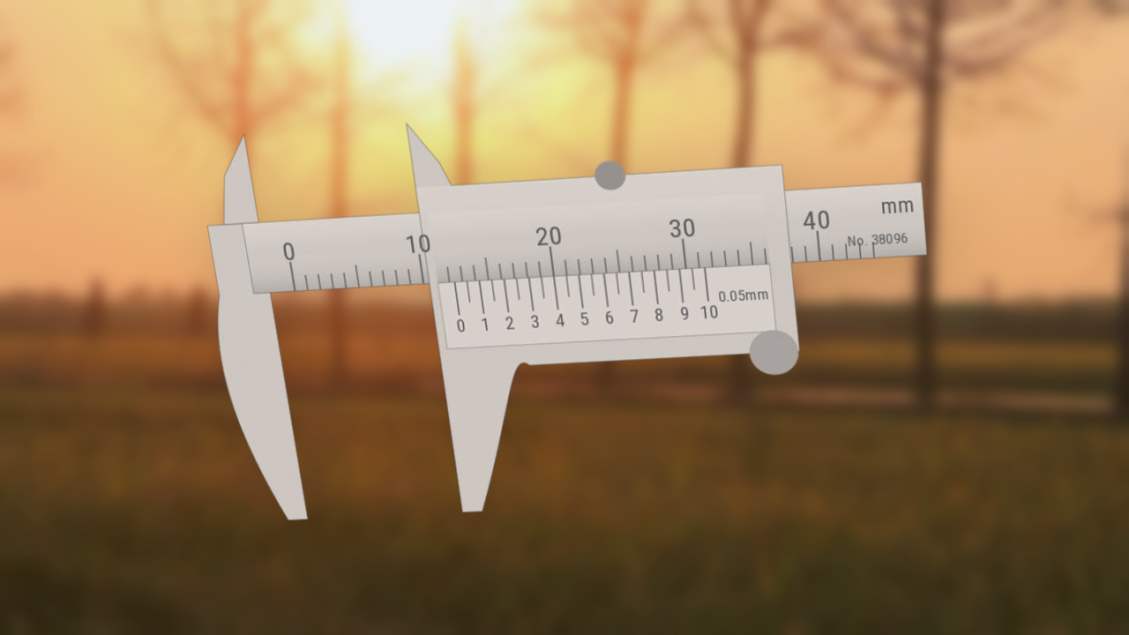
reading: 12.4mm
